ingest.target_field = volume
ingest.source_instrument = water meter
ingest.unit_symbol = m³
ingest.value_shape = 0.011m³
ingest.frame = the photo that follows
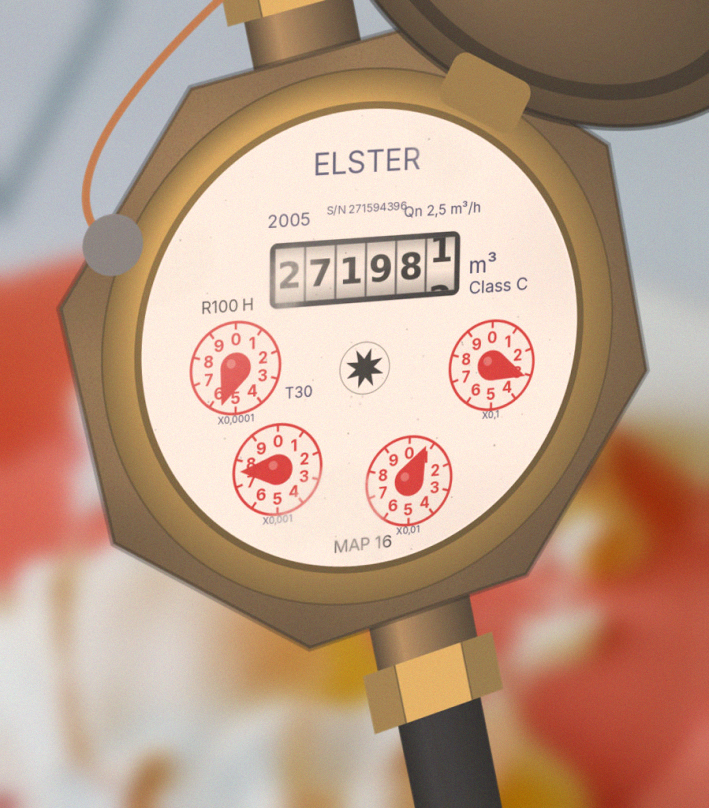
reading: 271981.3075m³
